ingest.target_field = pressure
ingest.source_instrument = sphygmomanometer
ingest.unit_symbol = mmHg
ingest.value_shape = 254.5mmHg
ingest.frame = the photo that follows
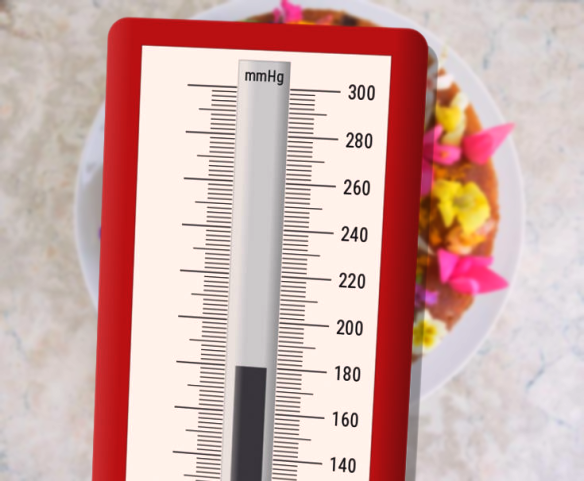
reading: 180mmHg
